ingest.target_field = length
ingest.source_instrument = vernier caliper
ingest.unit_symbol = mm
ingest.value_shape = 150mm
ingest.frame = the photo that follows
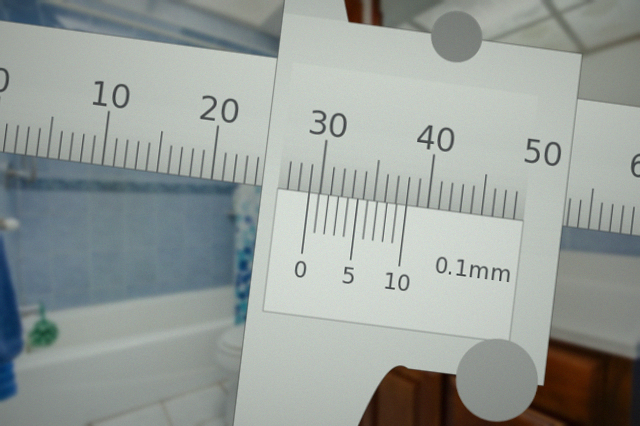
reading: 29.0mm
